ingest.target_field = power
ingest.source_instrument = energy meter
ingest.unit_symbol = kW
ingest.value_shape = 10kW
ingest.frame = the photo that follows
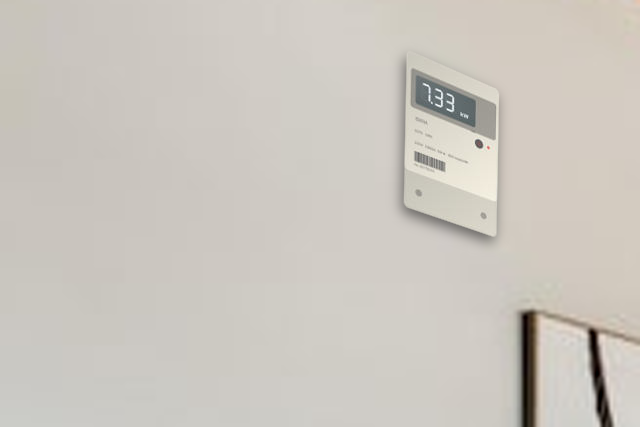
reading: 7.33kW
